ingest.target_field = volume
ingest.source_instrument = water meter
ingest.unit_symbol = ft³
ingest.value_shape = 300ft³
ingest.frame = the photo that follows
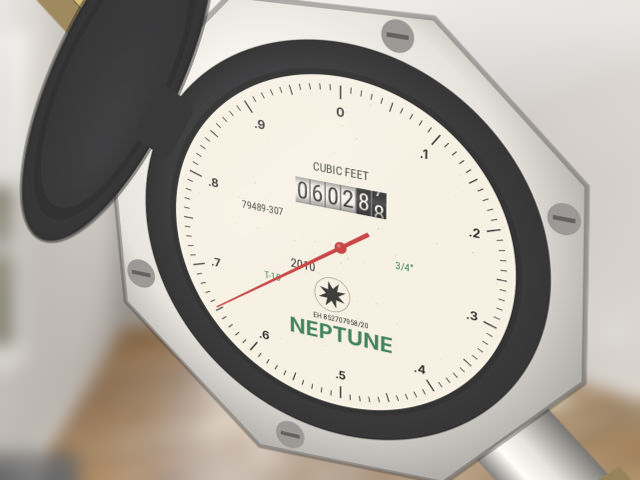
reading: 60287.65ft³
